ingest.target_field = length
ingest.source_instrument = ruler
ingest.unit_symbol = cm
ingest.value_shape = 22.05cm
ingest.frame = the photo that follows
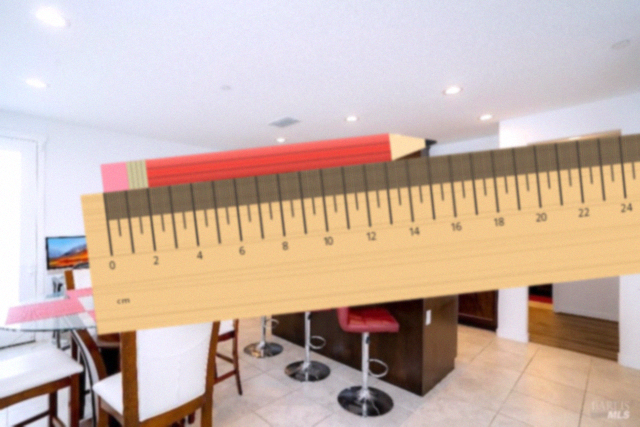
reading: 15.5cm
